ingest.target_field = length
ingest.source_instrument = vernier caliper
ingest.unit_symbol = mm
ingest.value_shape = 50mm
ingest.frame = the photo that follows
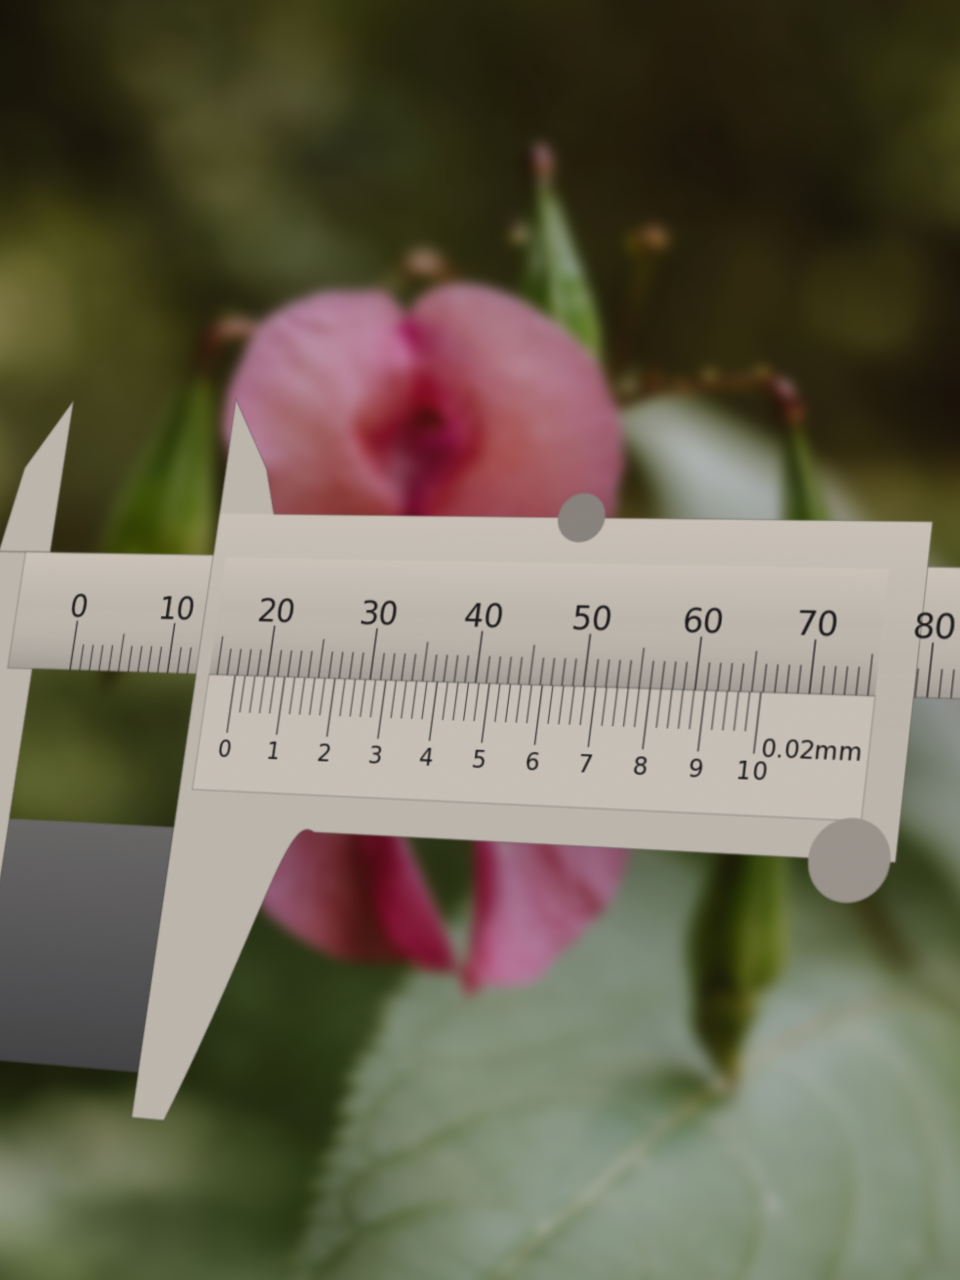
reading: 16.8mm
